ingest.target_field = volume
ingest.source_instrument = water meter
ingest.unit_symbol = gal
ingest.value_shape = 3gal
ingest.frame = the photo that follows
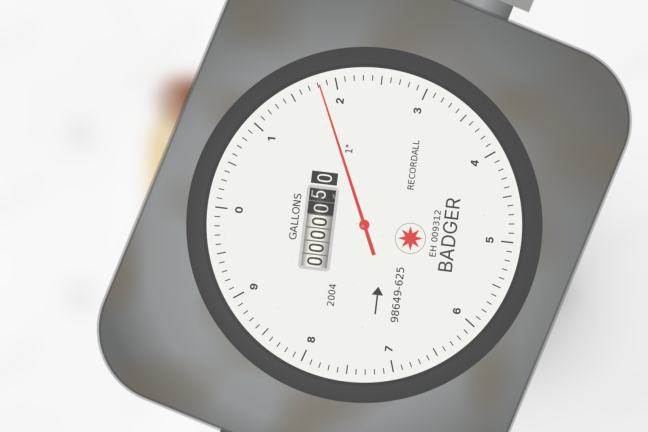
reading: 51.8gal
